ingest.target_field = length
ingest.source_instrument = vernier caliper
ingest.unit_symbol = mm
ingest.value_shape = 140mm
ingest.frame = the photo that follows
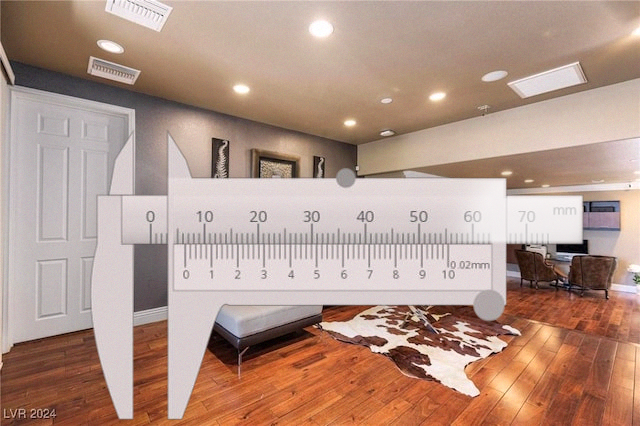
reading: 6.4mm
